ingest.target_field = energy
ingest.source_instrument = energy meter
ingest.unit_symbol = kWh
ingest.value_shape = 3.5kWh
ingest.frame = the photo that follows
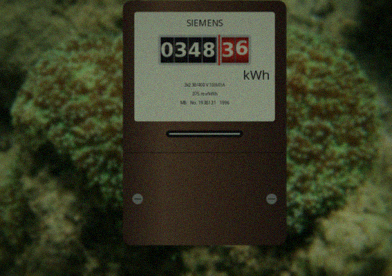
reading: 348.36kWh
